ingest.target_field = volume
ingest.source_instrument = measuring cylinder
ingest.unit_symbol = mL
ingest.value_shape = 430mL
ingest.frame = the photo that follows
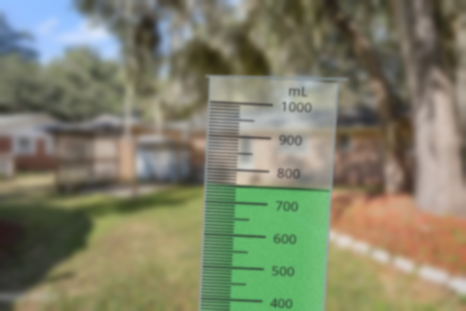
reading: 750mL
